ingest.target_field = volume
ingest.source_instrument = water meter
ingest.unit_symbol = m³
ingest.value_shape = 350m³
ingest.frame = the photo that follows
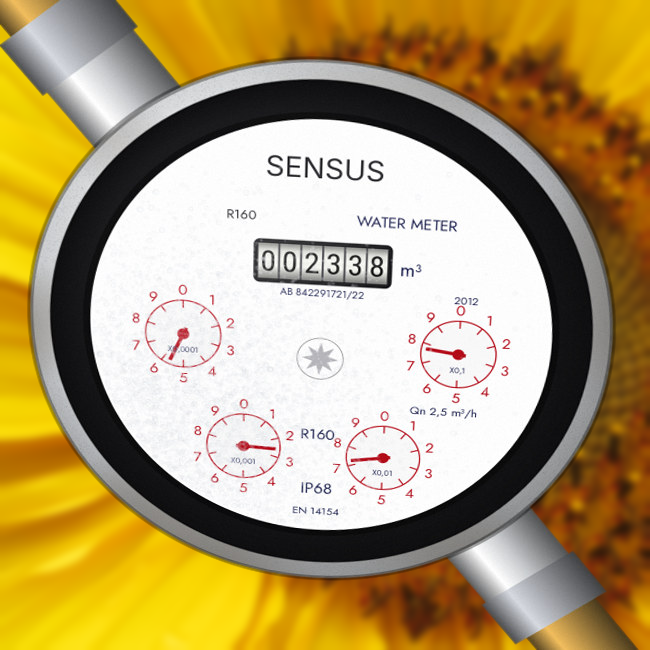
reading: 2338.7725m³
